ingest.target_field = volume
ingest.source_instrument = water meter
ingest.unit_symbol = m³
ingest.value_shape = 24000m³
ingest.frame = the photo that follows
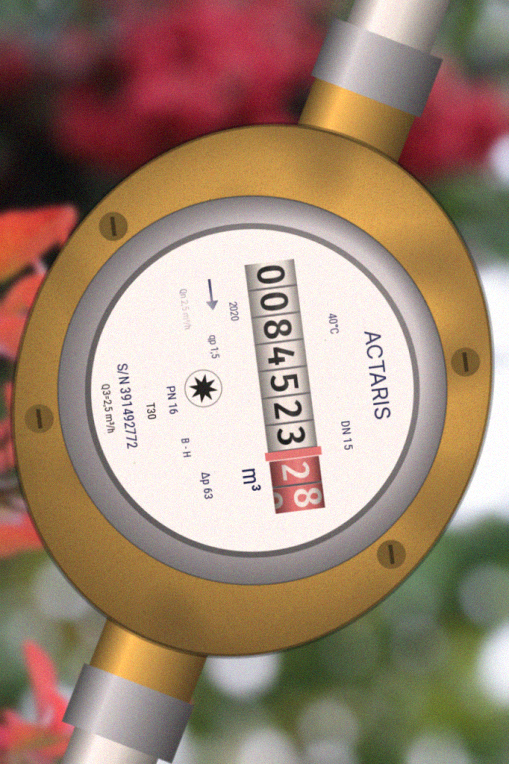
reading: 84523.28m³
